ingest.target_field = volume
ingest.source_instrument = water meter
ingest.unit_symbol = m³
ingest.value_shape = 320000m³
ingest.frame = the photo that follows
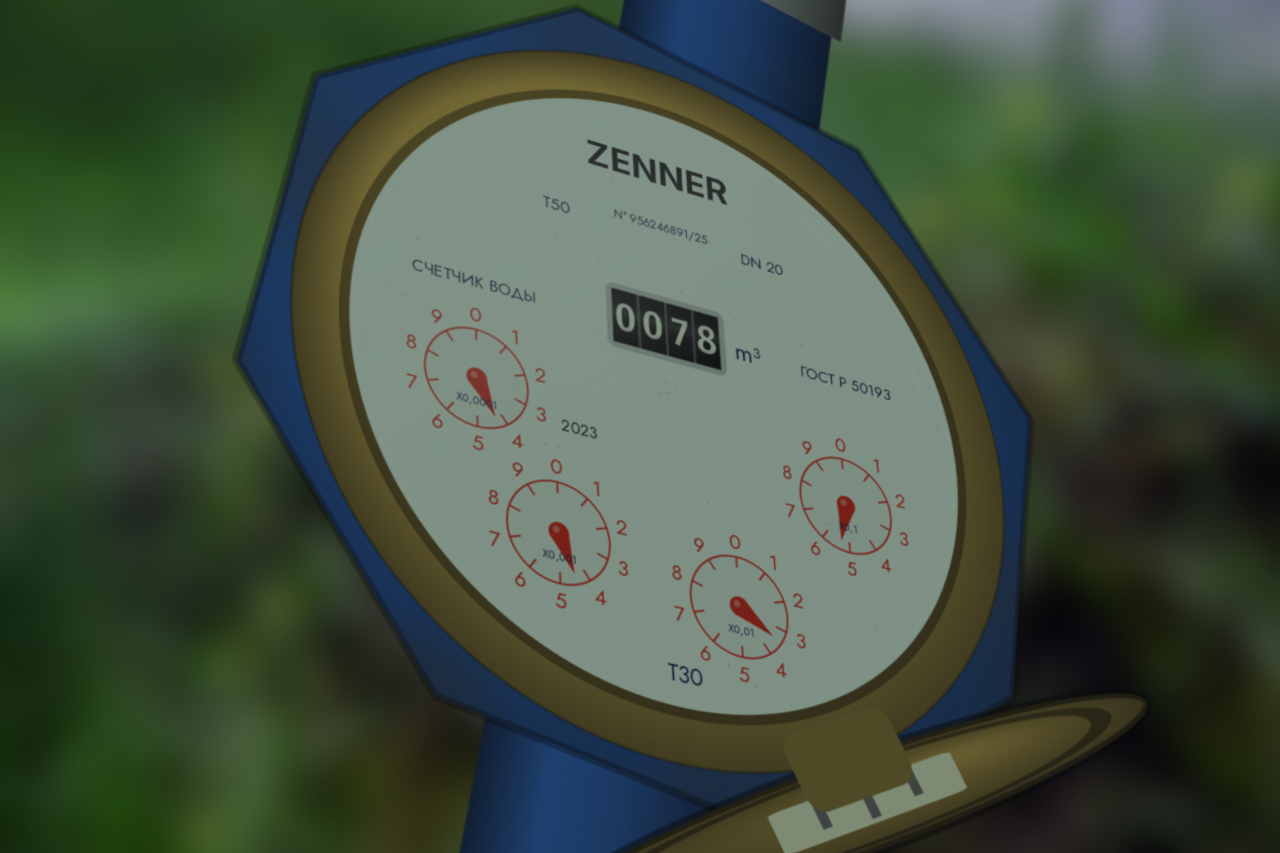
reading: 78.5344m³
